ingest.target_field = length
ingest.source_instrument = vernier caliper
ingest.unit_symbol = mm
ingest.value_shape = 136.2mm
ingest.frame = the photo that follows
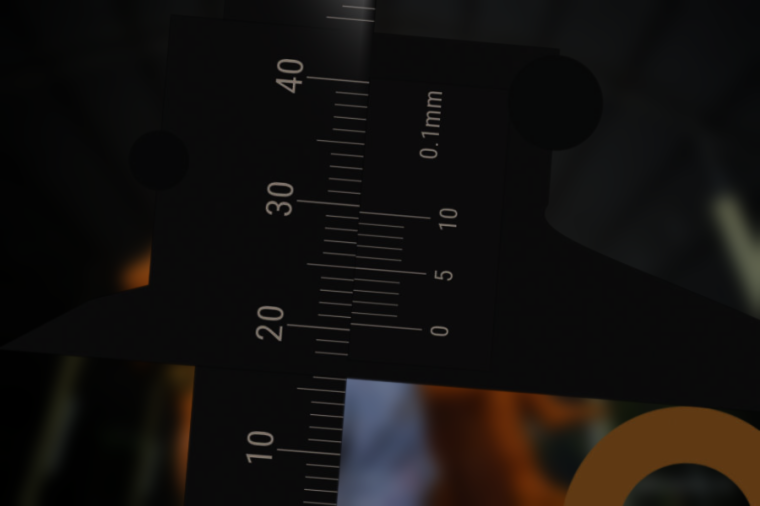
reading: 20.5mm
